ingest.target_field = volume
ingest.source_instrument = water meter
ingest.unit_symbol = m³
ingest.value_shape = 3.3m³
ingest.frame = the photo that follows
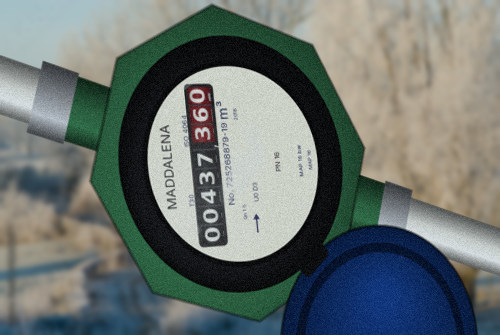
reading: 437.360m³
